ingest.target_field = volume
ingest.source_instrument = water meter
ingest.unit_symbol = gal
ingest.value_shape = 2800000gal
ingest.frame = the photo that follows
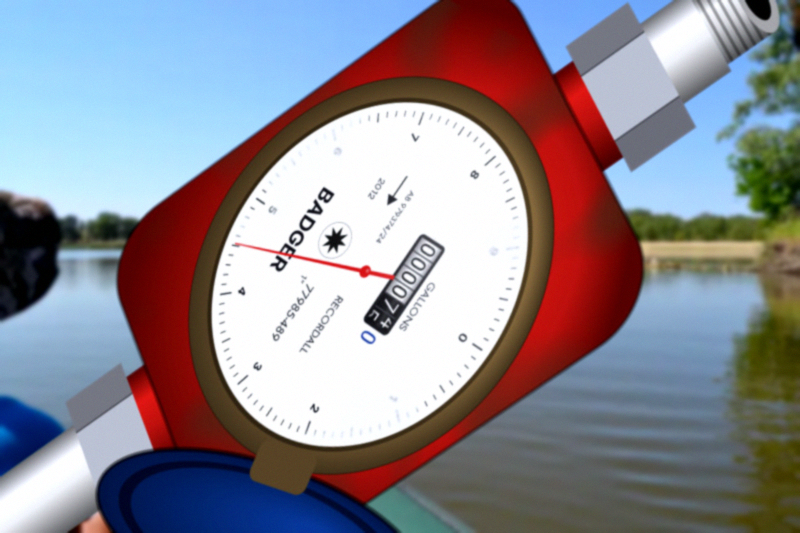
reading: 744.5gal
